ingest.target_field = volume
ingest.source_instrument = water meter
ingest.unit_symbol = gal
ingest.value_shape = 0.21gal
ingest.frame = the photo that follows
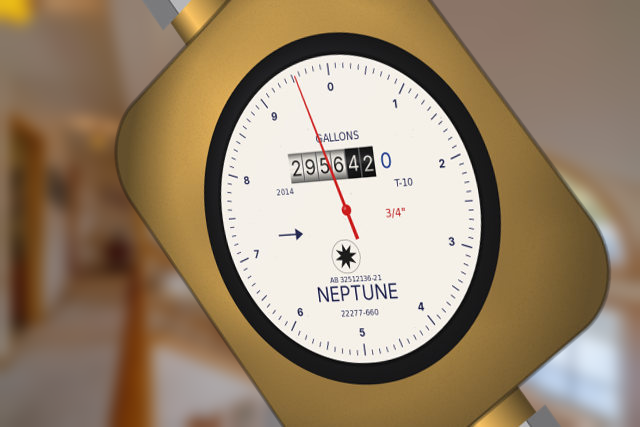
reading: 2956419.5gal
